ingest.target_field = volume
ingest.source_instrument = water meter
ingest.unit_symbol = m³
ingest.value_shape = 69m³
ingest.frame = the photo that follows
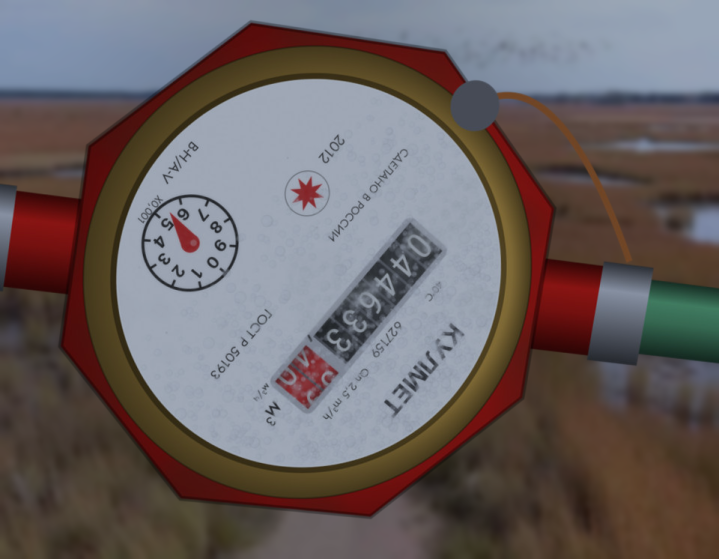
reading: 44633.395m³
